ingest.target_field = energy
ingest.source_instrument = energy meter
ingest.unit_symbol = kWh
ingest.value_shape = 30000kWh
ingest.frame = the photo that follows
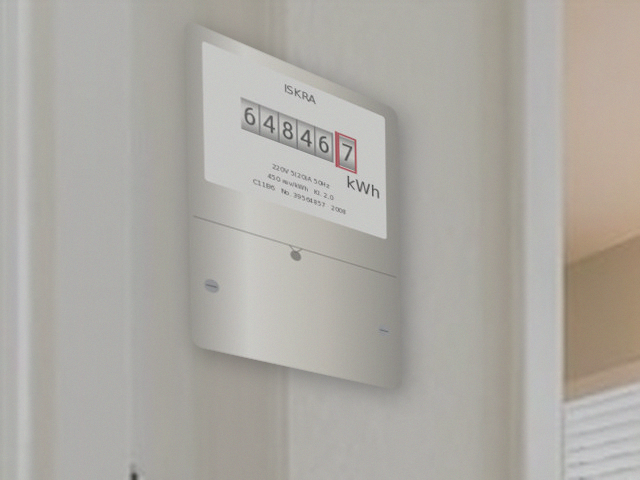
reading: 64846.7kWh
